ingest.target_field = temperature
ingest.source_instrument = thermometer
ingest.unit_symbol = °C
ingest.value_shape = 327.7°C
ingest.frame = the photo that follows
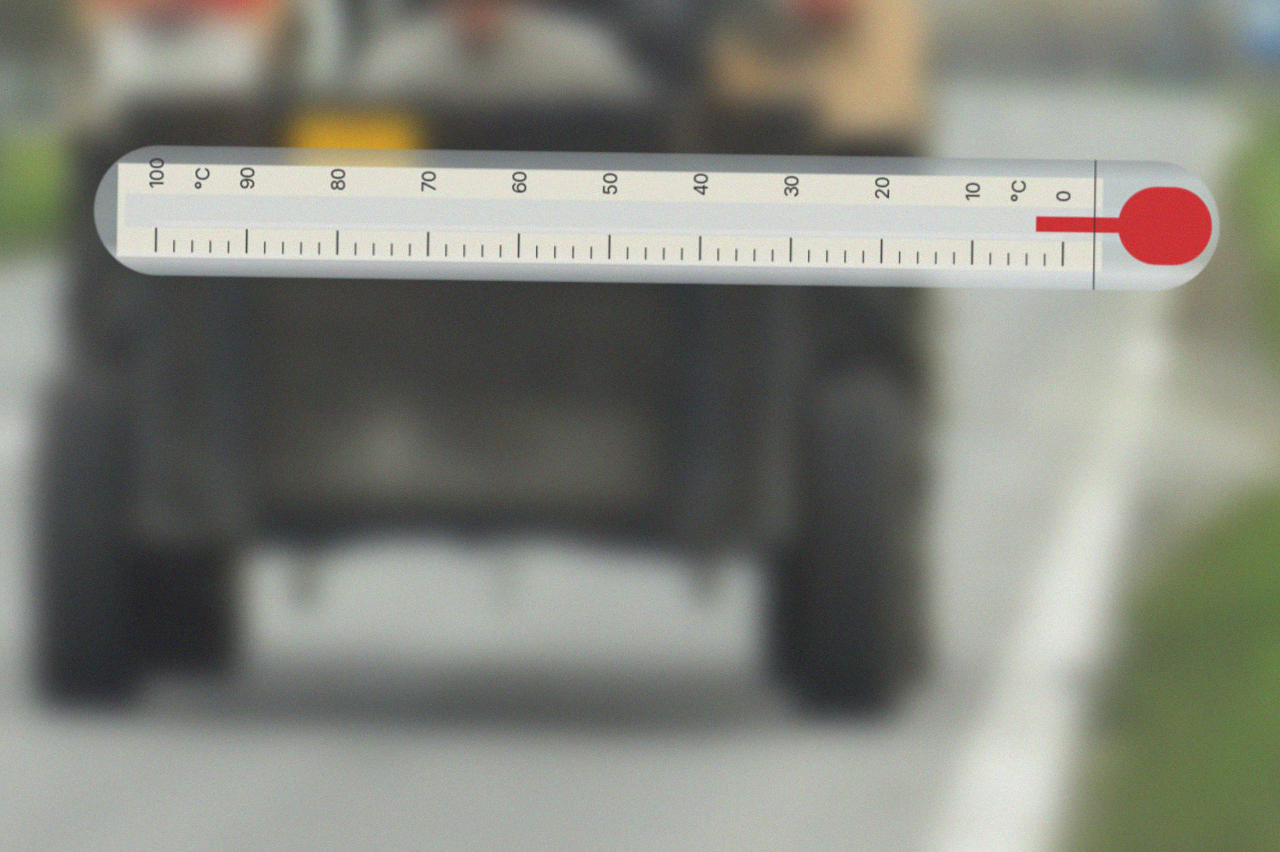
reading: 3°C
